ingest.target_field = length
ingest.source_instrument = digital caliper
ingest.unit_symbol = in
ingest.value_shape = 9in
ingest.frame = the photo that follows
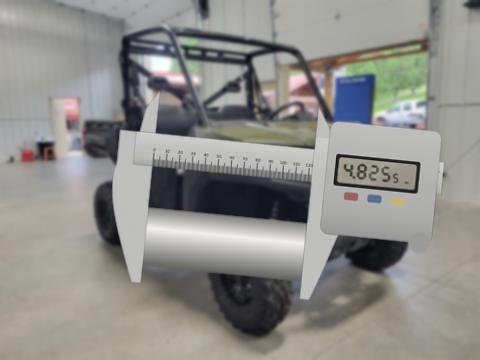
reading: 4.8255in
